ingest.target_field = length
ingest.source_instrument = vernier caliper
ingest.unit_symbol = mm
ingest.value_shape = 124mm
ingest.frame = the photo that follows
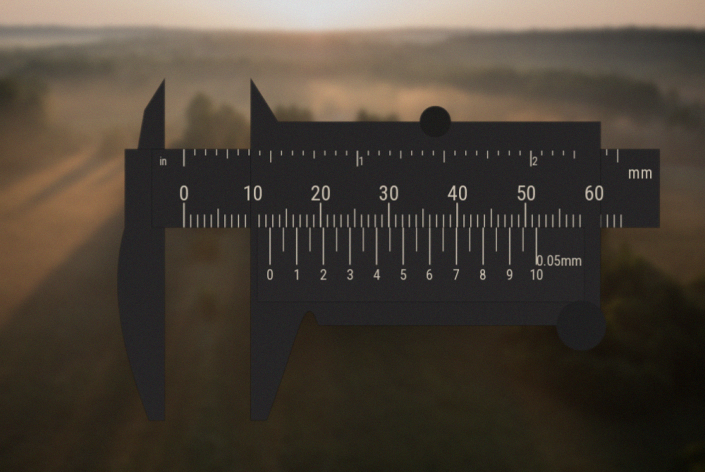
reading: 12.6mm
